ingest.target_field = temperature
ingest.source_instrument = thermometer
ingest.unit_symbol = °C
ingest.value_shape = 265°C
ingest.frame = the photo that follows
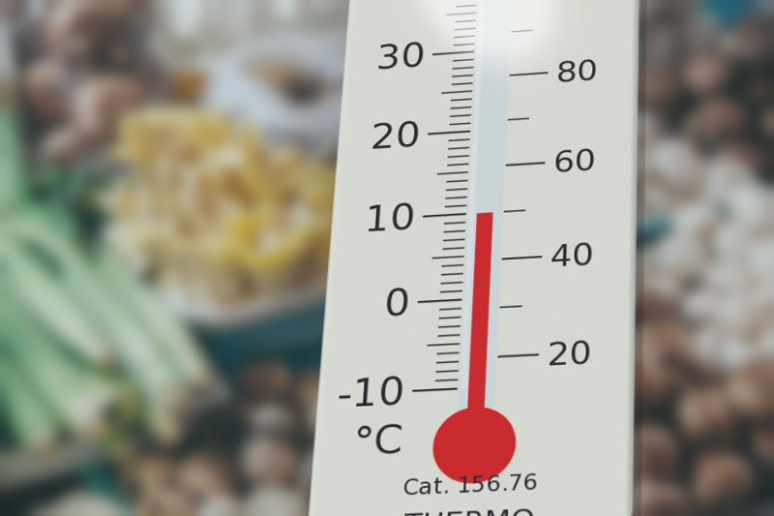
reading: 10°C
